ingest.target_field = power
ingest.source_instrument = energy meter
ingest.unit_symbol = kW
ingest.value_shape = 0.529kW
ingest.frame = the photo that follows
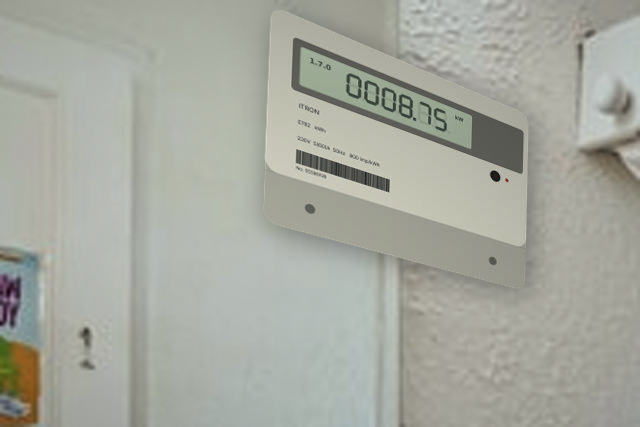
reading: 8.75kW
